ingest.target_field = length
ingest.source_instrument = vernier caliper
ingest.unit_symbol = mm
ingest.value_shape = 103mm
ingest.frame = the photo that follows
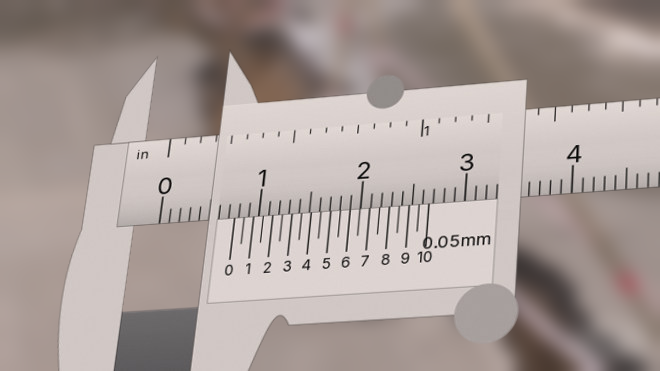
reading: 7.6mm
